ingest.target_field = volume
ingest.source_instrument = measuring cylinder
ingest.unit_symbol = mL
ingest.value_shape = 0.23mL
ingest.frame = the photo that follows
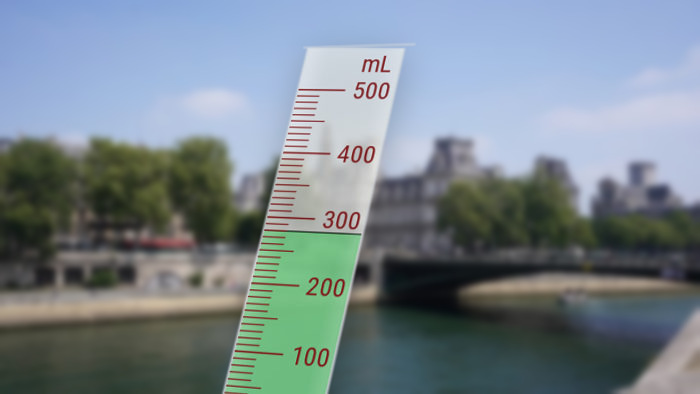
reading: 280mL
